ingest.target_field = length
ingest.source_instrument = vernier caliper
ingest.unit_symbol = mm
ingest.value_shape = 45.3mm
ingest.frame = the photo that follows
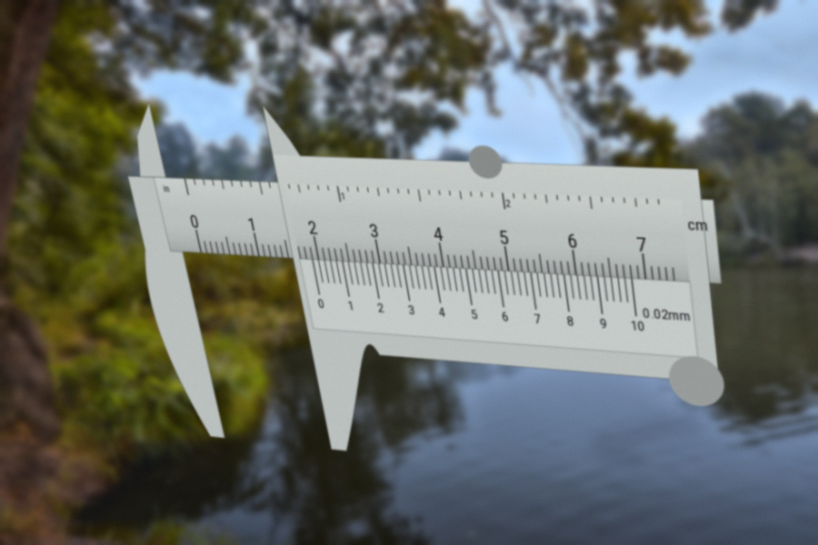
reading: 19.0mm
